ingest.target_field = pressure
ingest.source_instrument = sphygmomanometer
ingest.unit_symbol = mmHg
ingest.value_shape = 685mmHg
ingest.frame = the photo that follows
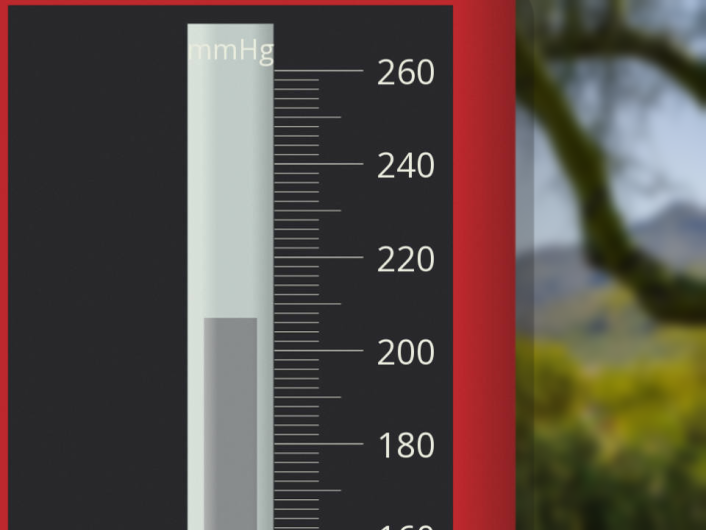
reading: 207mmHg
